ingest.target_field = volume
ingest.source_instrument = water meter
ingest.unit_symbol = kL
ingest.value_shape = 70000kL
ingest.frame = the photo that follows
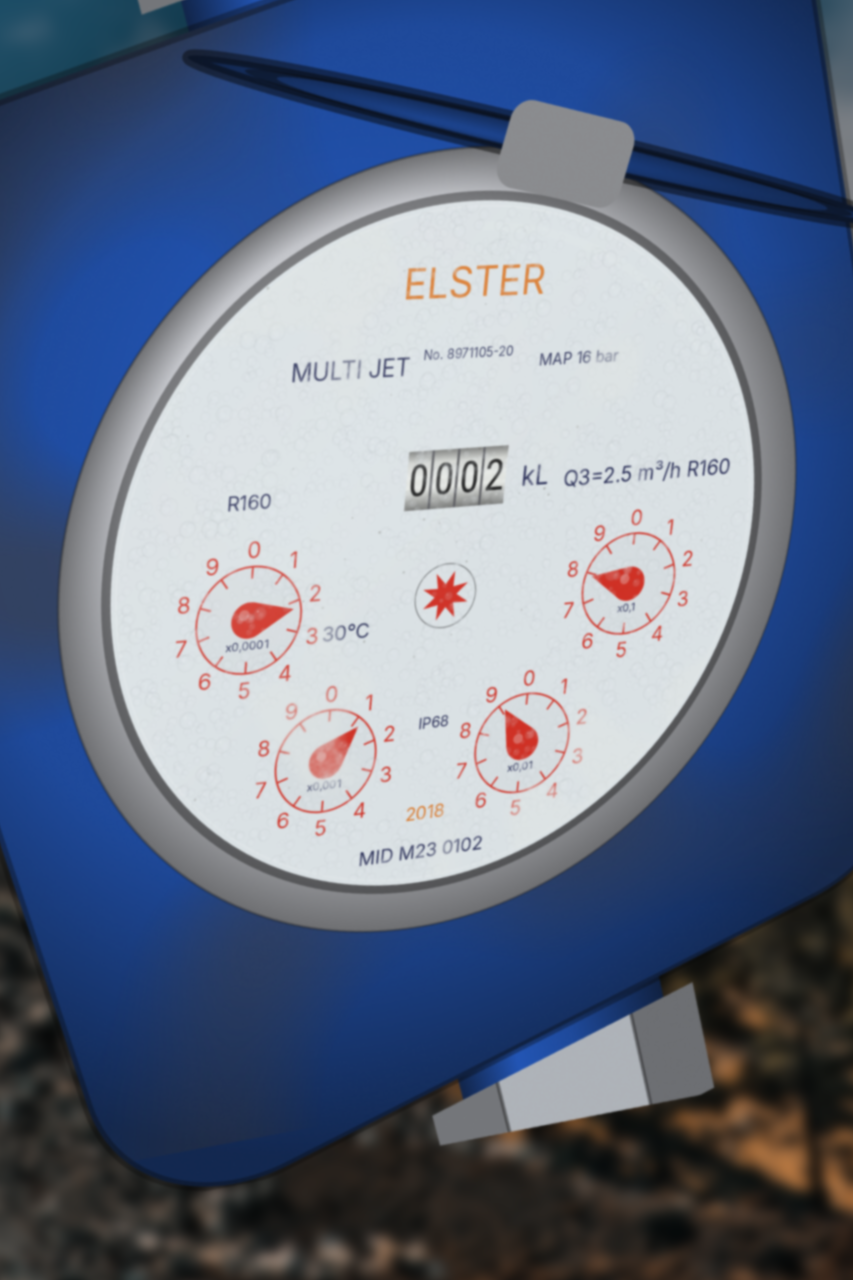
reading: 2.7912kL
